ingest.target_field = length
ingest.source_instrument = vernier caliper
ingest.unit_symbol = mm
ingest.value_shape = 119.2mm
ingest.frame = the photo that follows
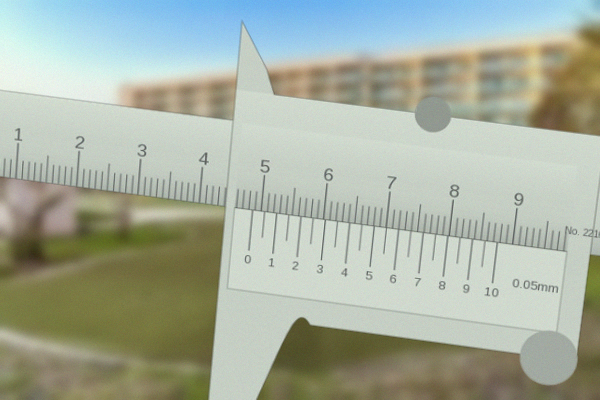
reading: 48.6mm
